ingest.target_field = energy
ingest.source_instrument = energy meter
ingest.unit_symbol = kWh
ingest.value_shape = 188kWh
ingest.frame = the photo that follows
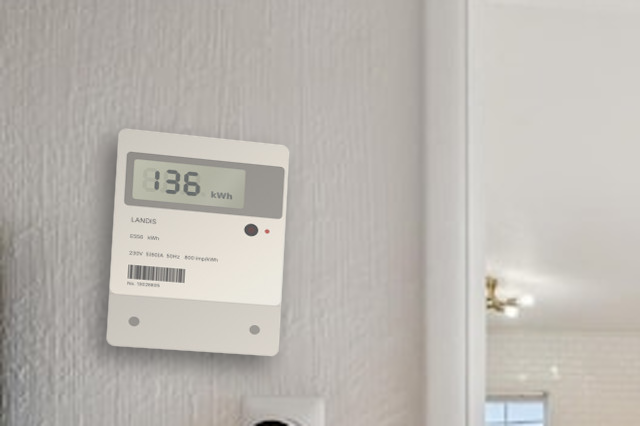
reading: 136kWh
